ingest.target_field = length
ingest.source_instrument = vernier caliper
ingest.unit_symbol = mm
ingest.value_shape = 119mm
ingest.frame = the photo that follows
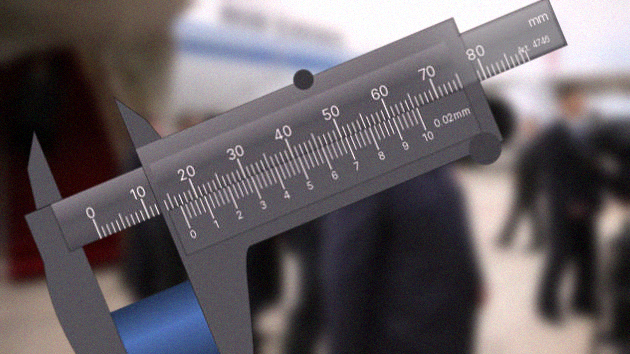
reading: 16.5mm
